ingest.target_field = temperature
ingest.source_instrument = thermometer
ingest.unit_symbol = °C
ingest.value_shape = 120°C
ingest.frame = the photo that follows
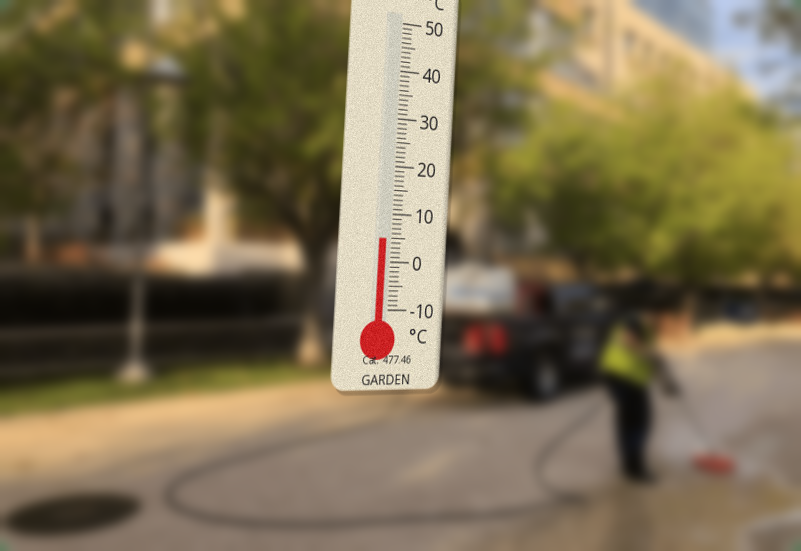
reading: 5°C
